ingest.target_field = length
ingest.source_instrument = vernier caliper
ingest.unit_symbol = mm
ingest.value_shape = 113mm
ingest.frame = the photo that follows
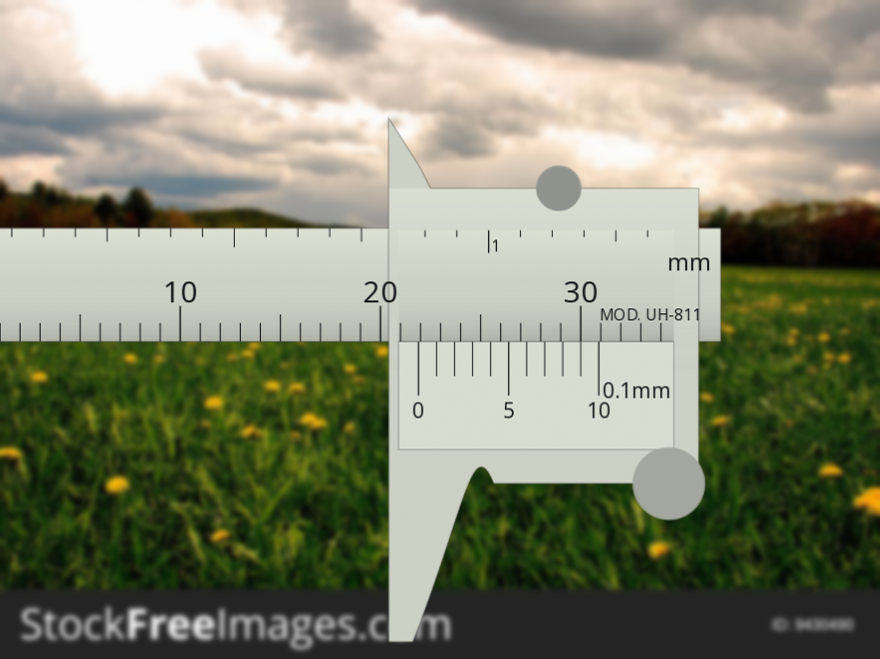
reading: 21.9mm
